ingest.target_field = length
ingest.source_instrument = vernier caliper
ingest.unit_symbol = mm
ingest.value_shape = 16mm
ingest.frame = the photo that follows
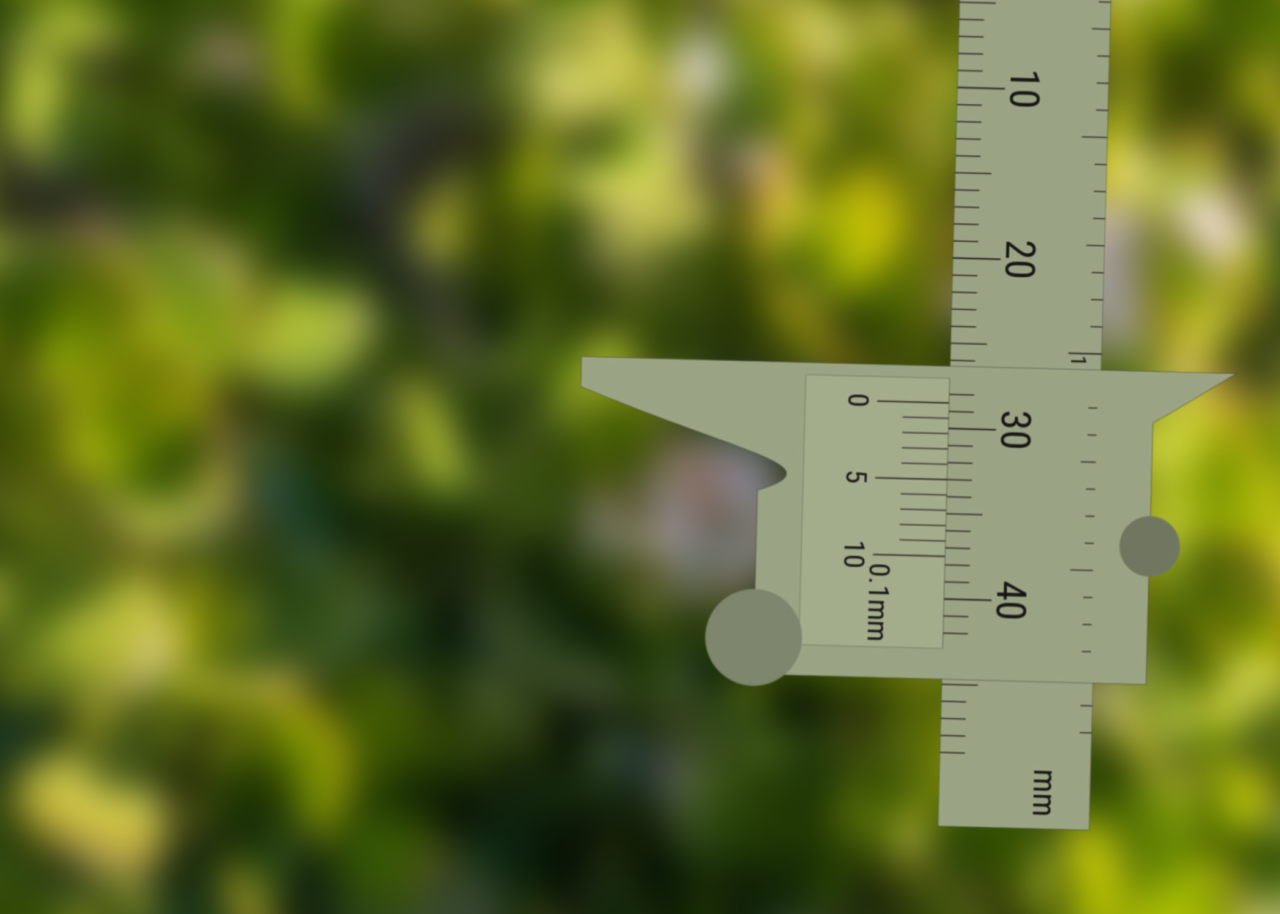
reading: 28.5mm
